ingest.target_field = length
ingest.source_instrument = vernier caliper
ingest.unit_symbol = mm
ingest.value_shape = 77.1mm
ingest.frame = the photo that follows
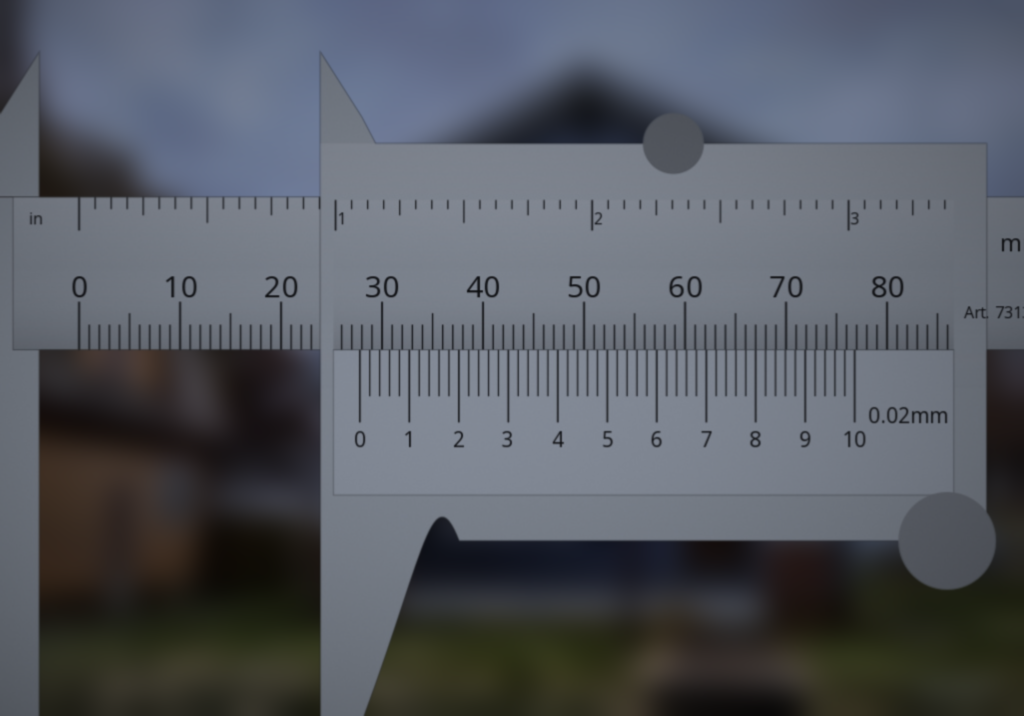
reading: 27.8mm
